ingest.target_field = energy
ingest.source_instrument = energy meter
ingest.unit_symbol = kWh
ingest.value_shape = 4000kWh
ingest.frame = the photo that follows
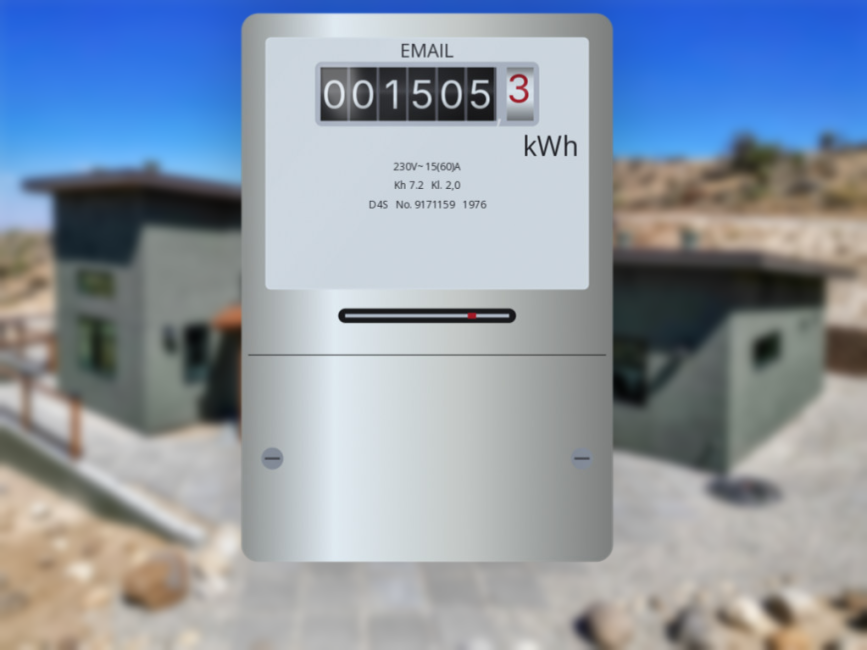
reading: 1505.3kWh
